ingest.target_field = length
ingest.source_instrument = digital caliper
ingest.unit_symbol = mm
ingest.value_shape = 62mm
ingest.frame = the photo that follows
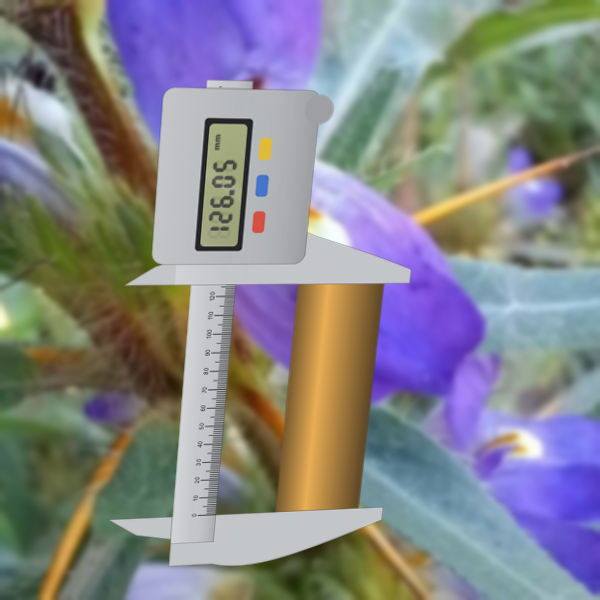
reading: 126.05mm
